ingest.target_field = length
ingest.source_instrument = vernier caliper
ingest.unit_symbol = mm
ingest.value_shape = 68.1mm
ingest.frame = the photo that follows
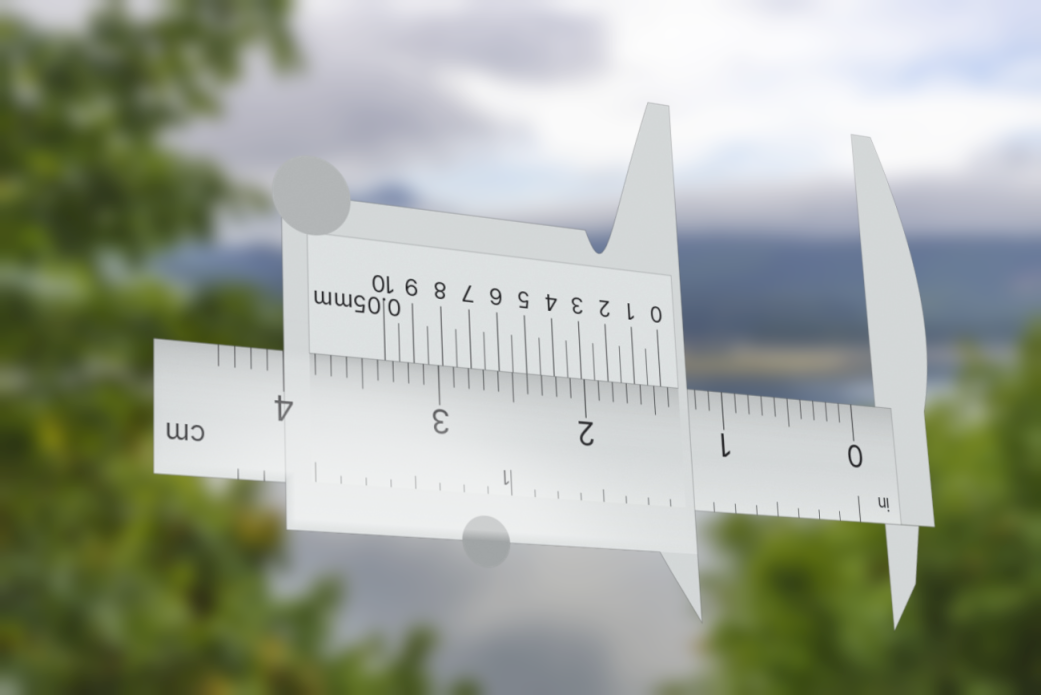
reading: 14.5mm
